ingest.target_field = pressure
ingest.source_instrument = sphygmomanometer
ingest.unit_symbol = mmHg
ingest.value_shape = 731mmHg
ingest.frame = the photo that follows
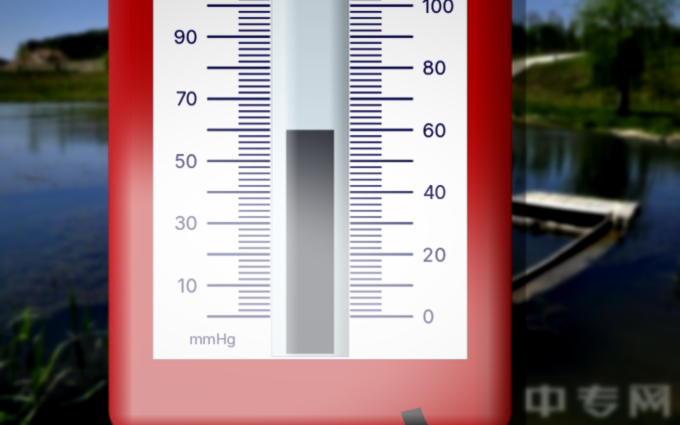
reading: 60mmHg
